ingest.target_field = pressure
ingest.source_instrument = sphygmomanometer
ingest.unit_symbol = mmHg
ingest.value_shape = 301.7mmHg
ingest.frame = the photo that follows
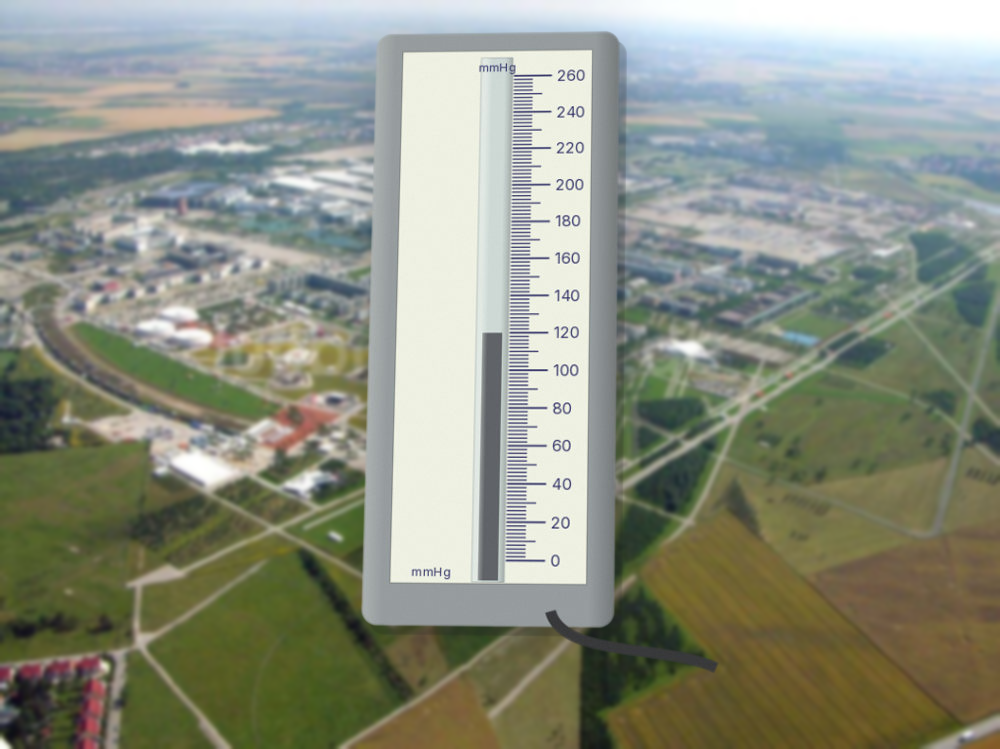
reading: 120mmHg
